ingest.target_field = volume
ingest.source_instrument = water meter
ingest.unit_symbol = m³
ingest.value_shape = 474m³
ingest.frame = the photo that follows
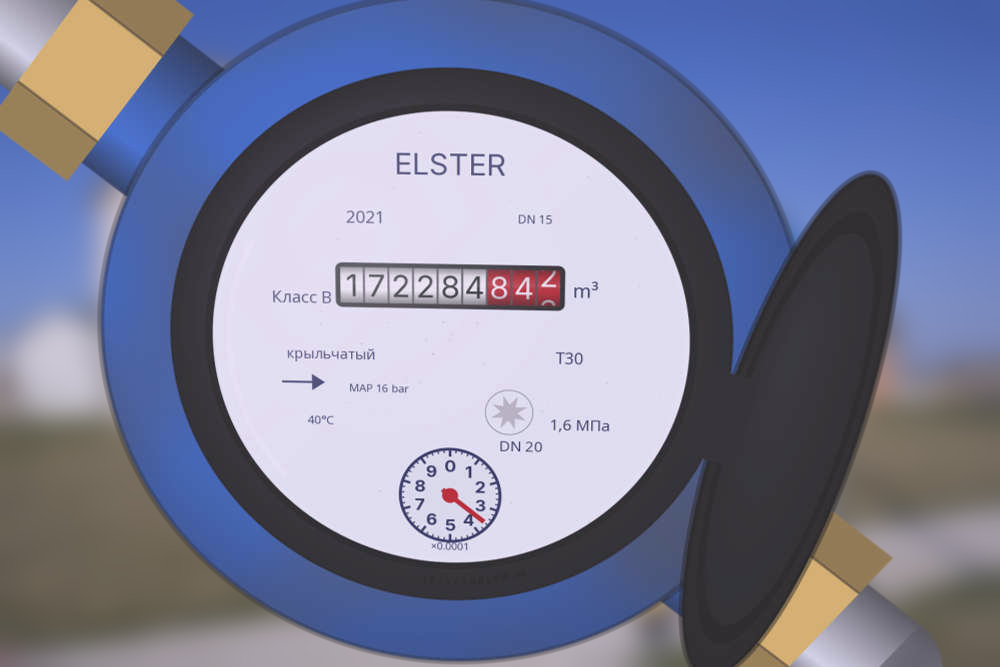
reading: 172284.8423m³
